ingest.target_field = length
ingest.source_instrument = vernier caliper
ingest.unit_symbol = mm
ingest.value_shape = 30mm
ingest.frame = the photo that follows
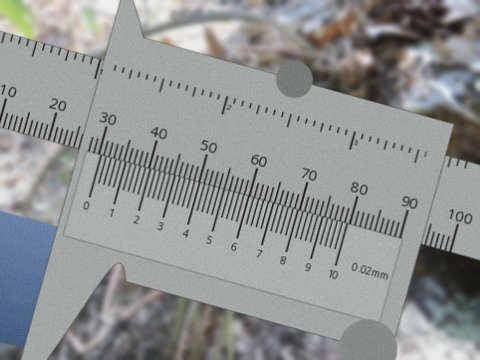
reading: 30.5mm
